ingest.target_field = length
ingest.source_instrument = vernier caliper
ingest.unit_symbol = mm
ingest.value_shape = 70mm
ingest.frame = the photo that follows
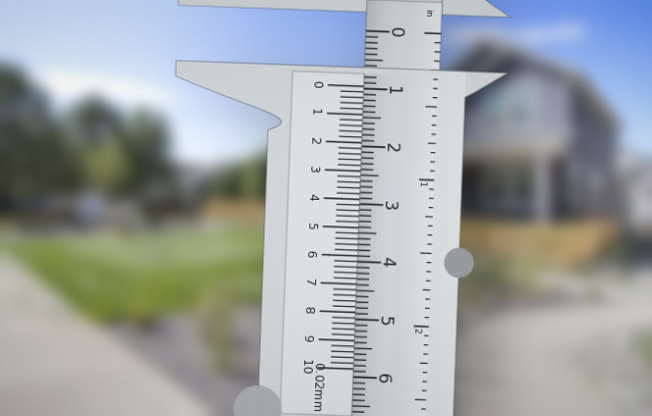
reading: 9.6mm
